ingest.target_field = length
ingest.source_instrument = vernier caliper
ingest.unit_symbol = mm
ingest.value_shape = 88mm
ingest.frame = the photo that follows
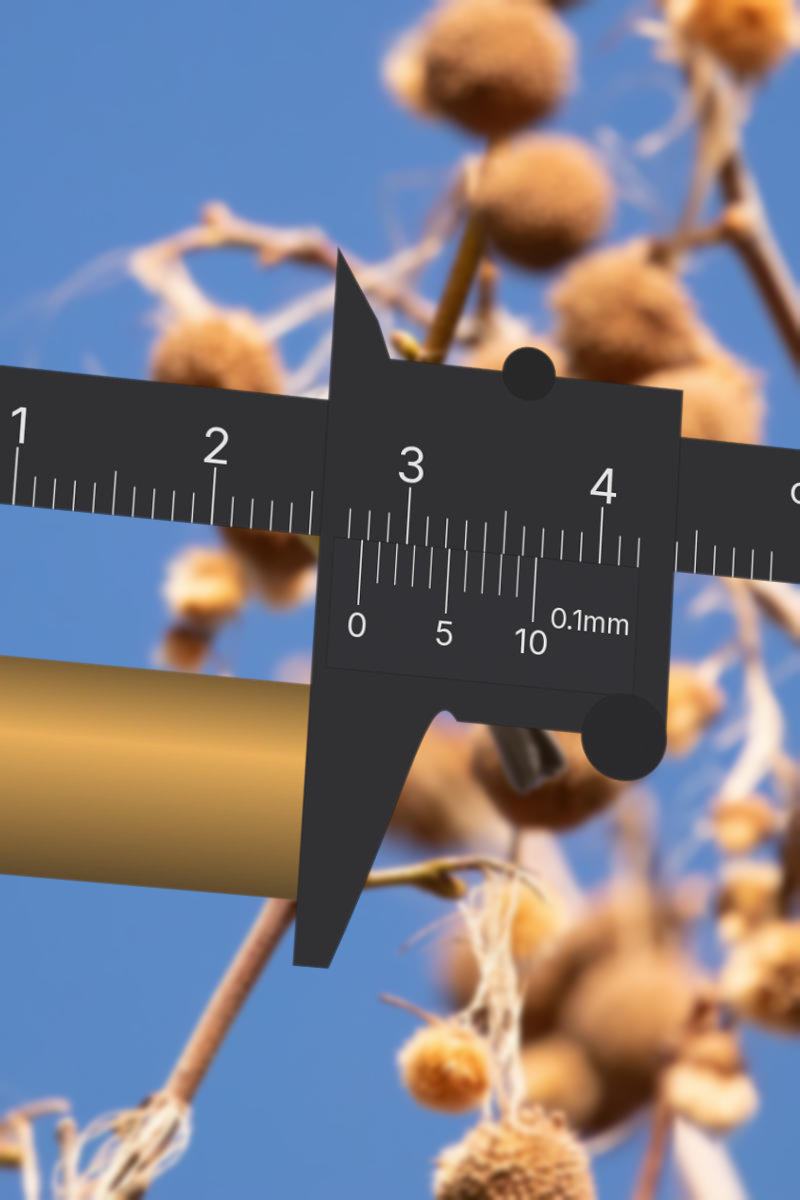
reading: 27.7mm
